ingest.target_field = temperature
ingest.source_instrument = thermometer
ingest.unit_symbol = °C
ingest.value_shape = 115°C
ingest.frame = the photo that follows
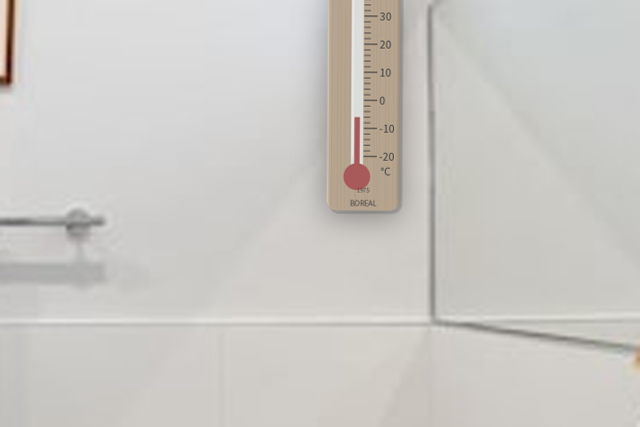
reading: -6°C
